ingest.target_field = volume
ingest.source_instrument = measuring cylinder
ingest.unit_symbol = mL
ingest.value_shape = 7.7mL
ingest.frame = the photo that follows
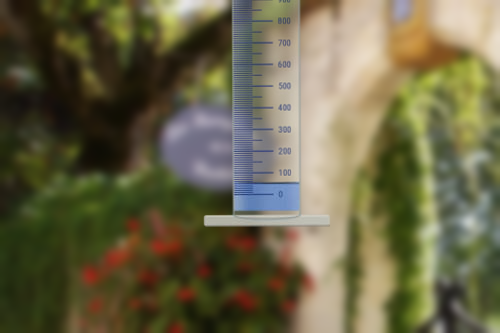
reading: 50mL
